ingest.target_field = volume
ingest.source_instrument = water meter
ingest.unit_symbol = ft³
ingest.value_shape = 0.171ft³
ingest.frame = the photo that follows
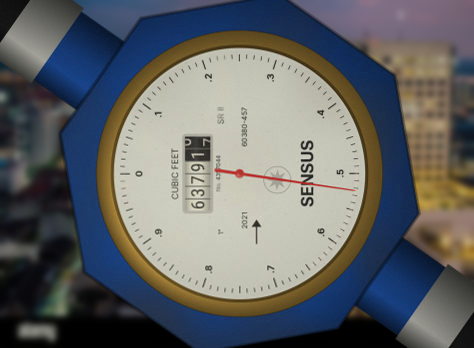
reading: 637916.52ft³
